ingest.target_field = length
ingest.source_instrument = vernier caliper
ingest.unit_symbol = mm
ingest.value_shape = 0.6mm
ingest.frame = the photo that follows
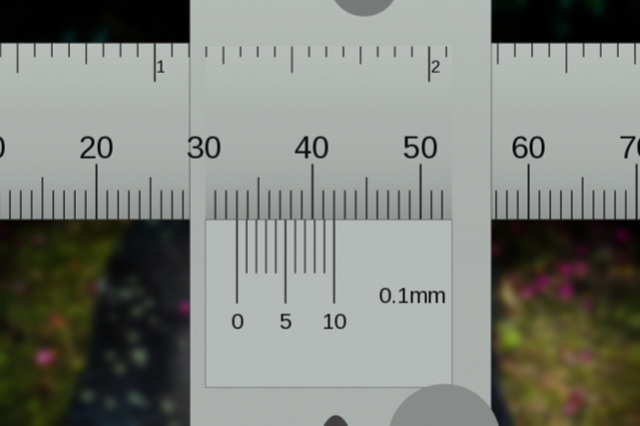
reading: 33.0mm
